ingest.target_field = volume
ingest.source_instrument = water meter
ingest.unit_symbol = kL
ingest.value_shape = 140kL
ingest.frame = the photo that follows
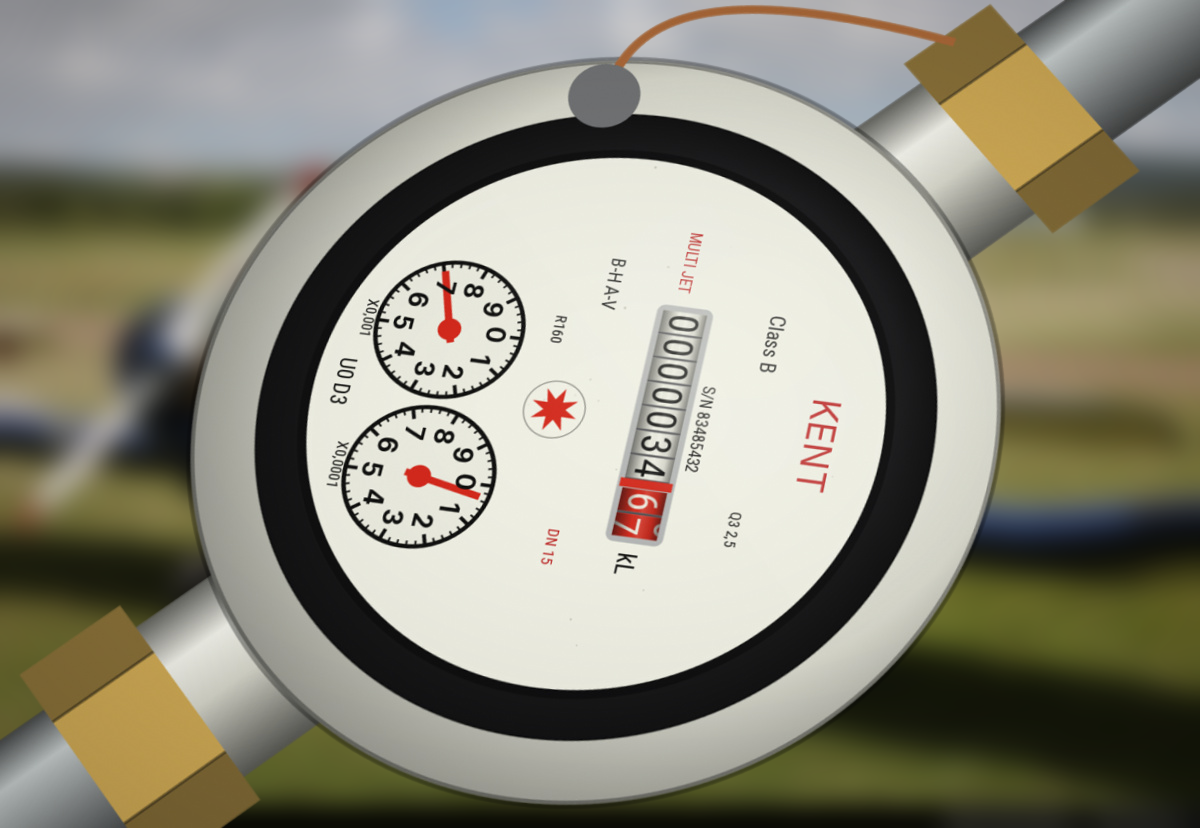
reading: 34.6670kL
